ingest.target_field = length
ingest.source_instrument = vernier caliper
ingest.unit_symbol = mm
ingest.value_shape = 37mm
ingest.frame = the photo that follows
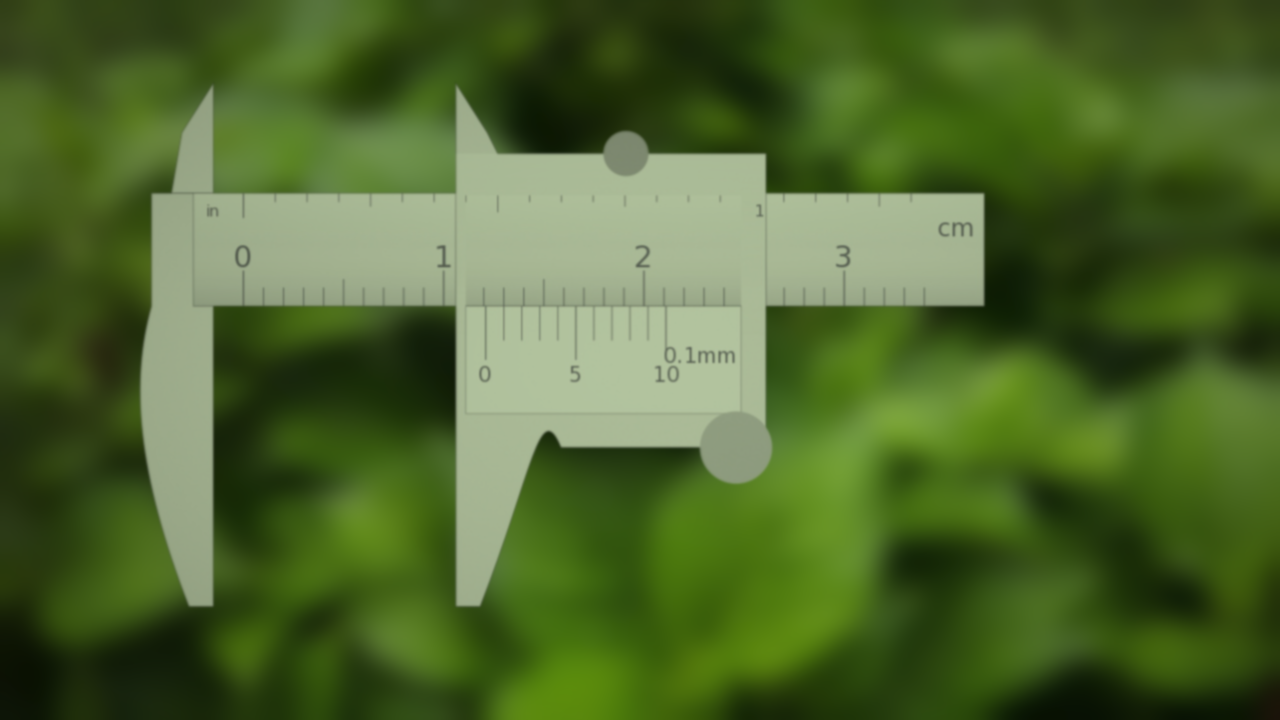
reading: 12.1mm
